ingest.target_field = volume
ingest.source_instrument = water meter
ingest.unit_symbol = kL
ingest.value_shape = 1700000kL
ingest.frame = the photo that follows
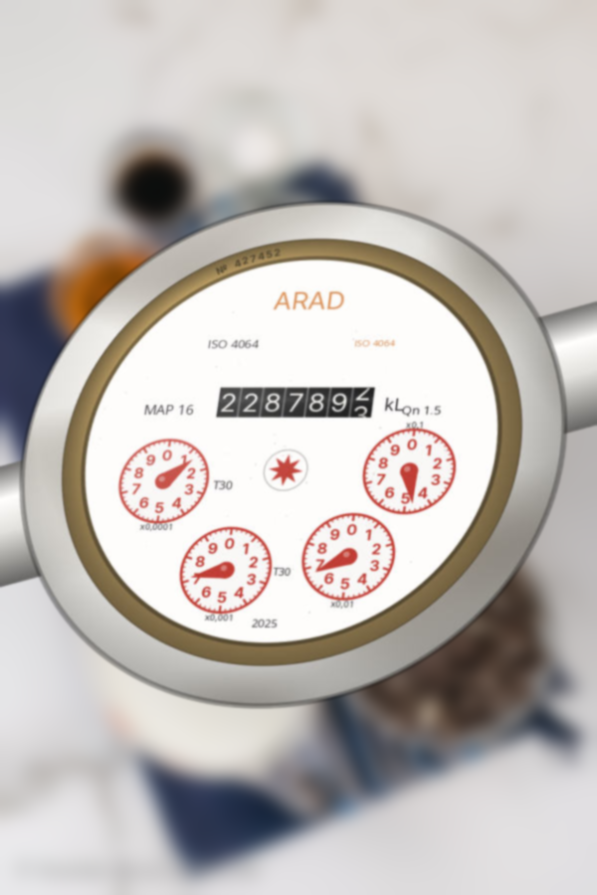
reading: 2287892.4671kL
